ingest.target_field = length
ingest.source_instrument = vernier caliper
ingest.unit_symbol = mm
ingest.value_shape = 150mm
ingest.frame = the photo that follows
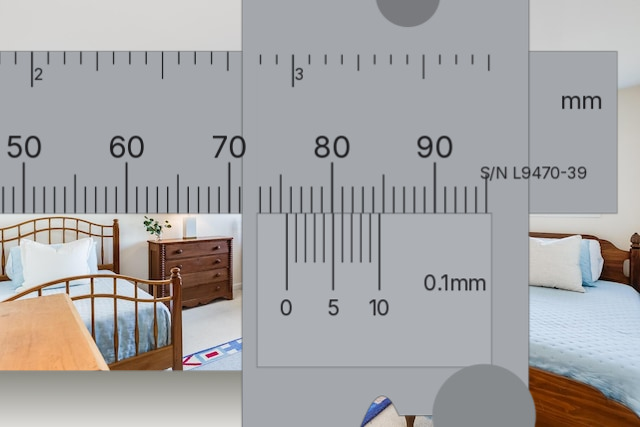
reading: 75.6mm
